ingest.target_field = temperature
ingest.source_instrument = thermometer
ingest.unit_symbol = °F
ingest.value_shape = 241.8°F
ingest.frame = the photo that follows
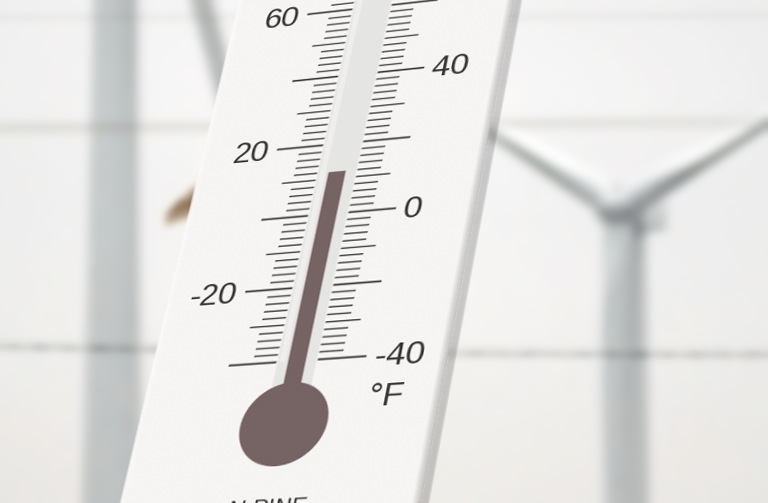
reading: 12°F
